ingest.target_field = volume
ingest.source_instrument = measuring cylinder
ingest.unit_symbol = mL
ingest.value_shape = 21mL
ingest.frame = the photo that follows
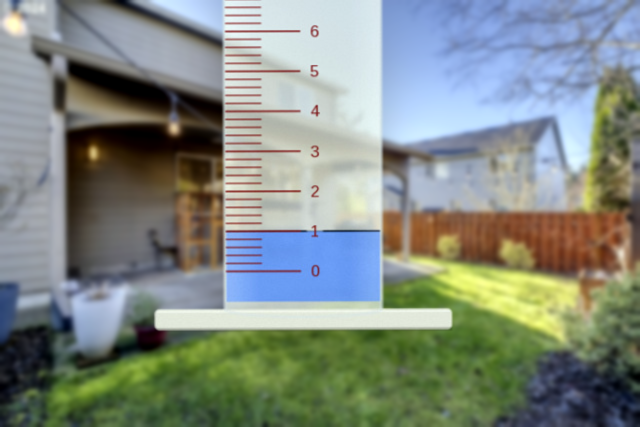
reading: 1mL
